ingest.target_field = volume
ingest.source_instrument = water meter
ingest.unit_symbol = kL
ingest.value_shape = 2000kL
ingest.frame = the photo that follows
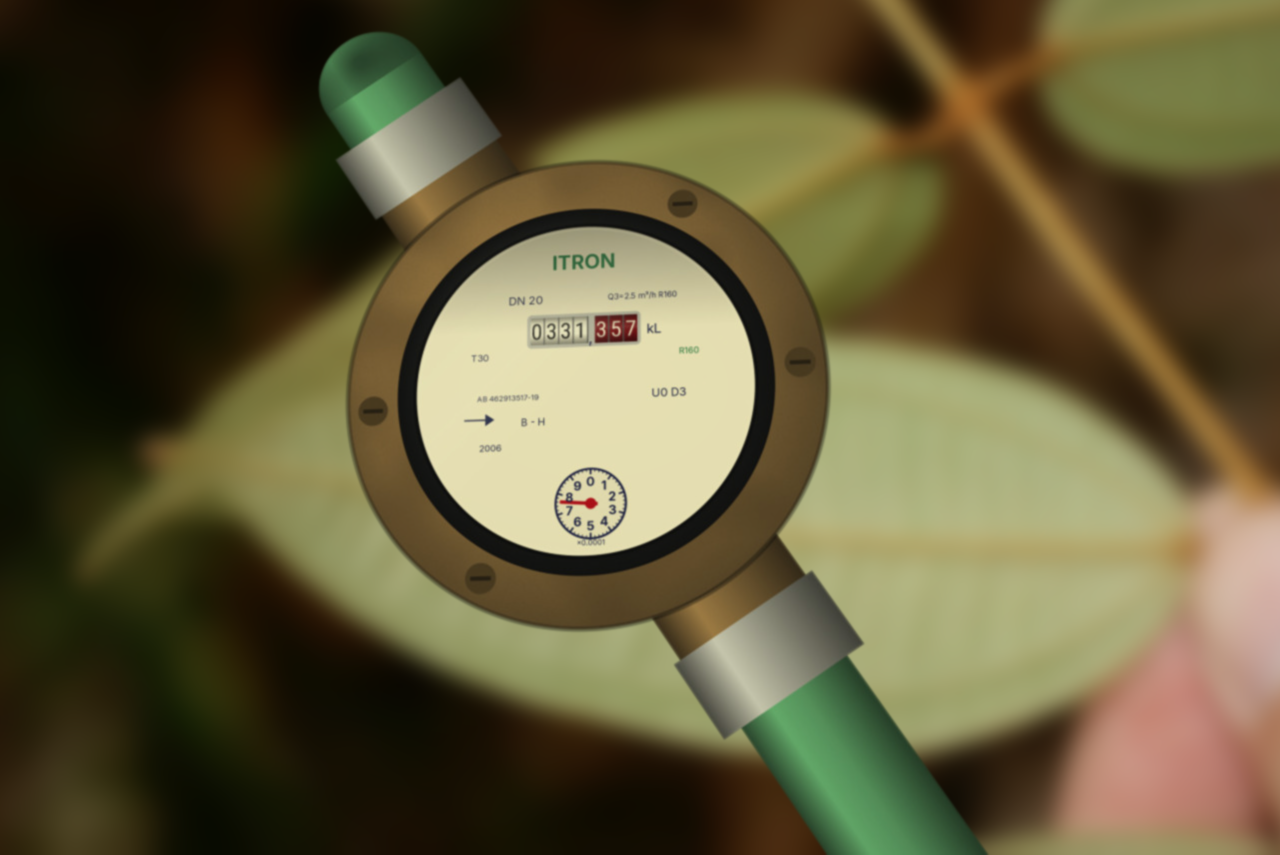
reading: 331.3577kL
